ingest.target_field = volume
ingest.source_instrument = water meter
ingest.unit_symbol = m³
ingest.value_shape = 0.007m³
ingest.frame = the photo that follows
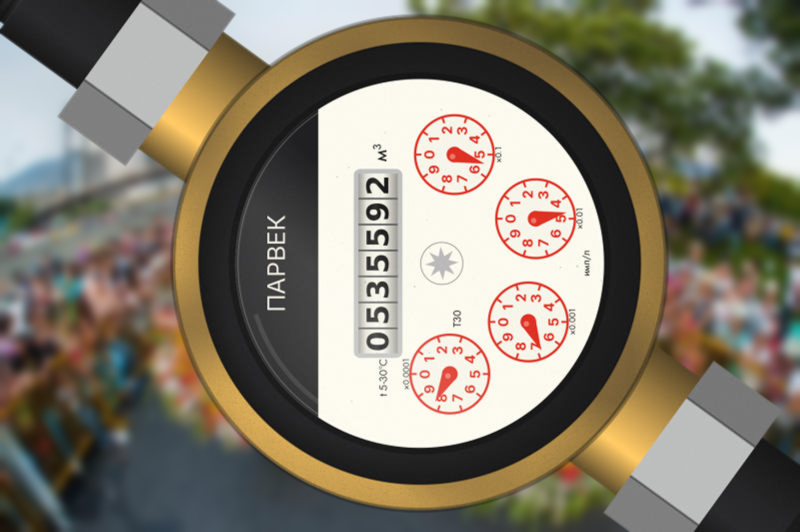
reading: 535592.5468m³
